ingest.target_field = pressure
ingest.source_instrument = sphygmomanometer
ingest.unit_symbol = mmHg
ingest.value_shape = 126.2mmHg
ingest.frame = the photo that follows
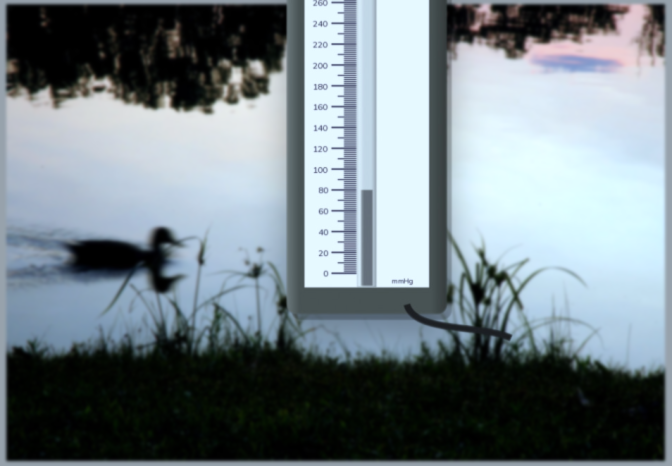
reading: 80mmHg
